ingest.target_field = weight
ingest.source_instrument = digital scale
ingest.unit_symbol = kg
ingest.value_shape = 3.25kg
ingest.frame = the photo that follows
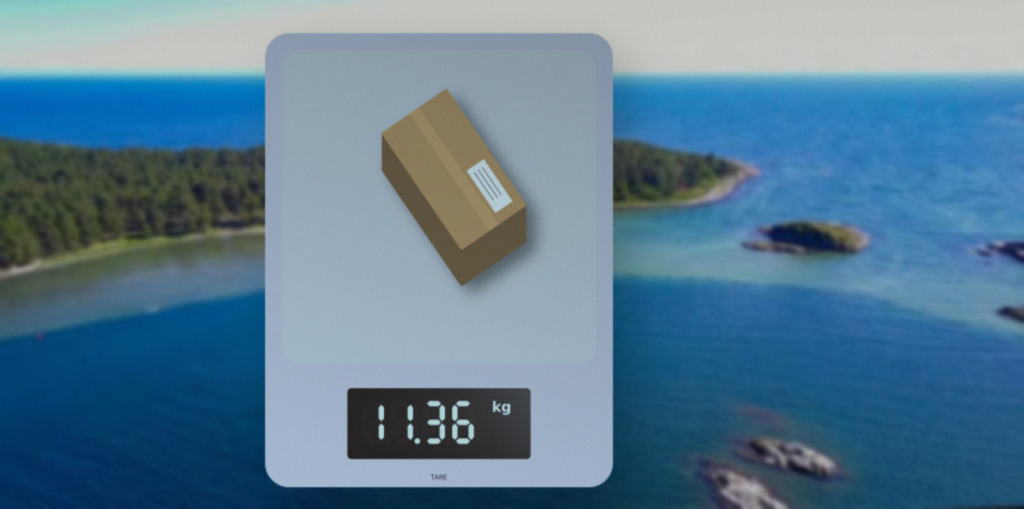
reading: 11.36kg
